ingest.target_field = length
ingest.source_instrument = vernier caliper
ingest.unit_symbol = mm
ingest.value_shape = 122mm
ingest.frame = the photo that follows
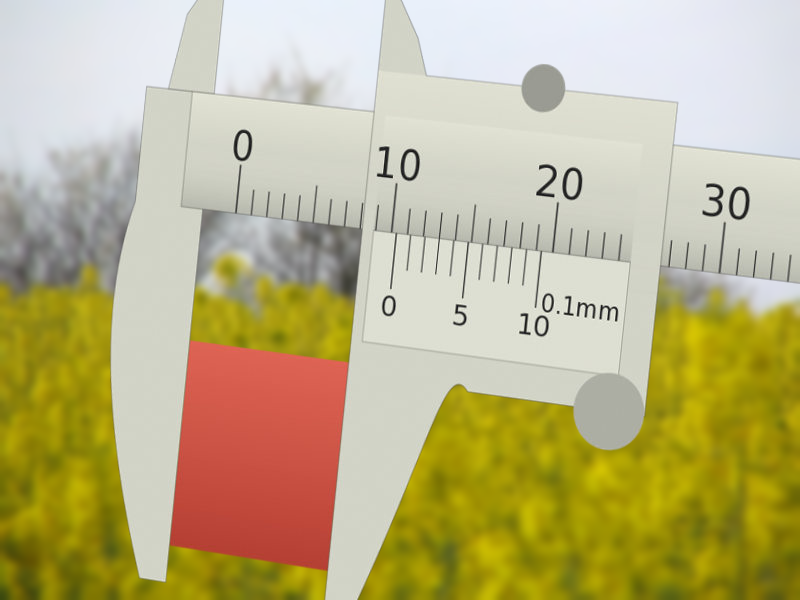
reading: 10.3mm
